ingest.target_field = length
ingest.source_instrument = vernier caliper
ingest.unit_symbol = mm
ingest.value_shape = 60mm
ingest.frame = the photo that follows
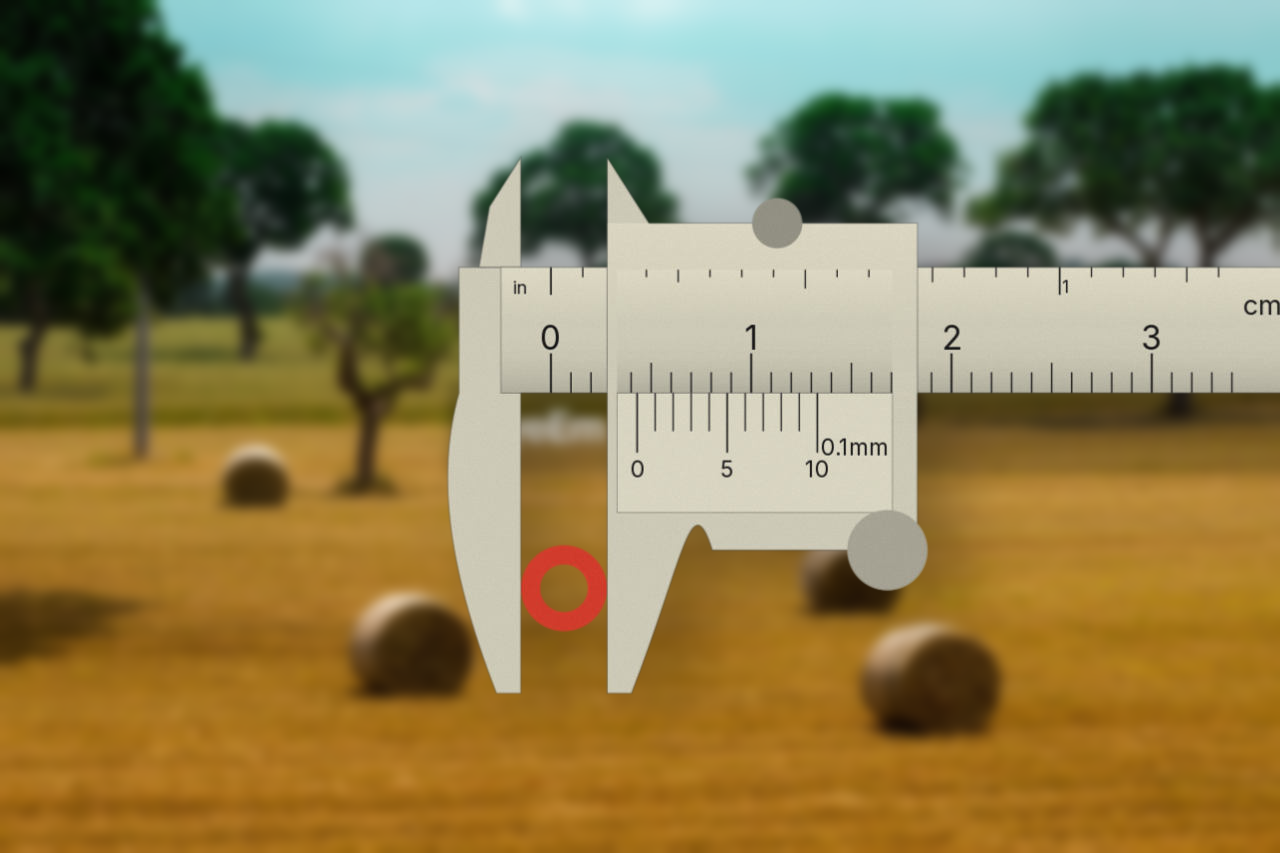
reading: 4.3mm
